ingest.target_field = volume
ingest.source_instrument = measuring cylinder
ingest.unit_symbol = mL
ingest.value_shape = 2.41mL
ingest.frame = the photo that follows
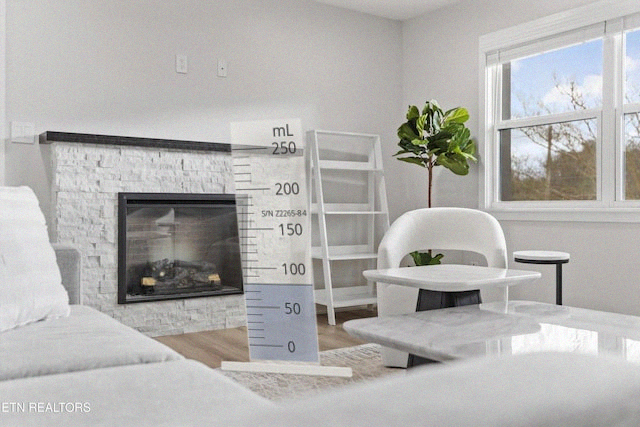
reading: 80mL
